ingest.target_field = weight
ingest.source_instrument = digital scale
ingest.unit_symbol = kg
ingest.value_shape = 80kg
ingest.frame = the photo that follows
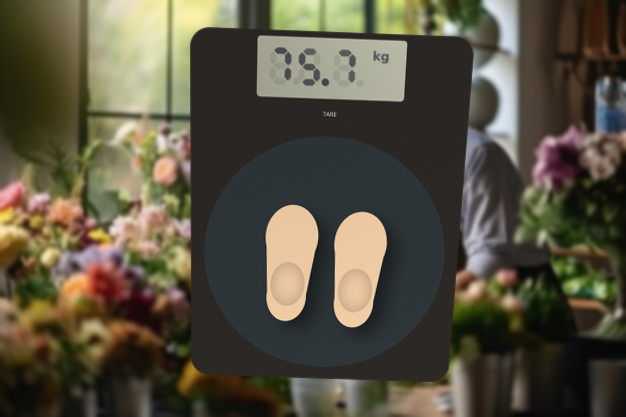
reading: 75.7kg
